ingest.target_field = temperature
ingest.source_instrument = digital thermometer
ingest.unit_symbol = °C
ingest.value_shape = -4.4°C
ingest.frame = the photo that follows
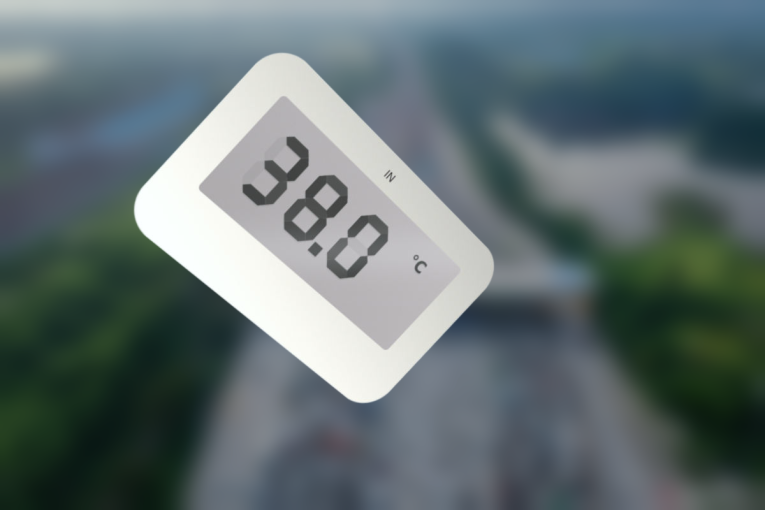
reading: 38.0°C
